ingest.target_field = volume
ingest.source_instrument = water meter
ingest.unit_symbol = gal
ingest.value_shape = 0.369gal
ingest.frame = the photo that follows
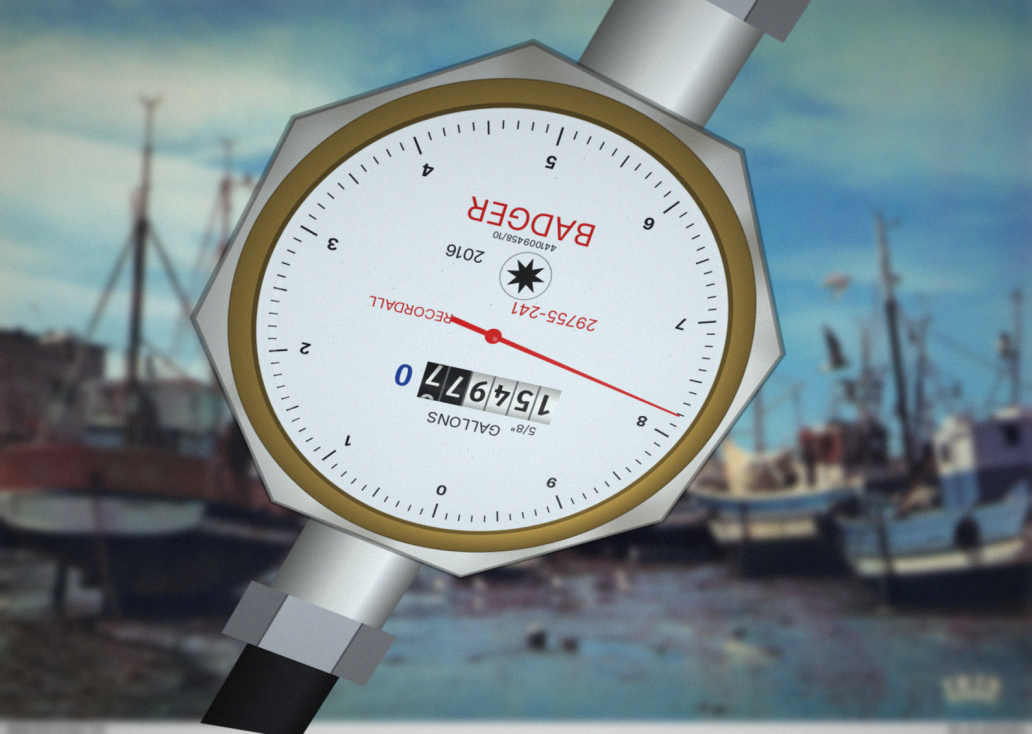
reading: 1549767.8gal
